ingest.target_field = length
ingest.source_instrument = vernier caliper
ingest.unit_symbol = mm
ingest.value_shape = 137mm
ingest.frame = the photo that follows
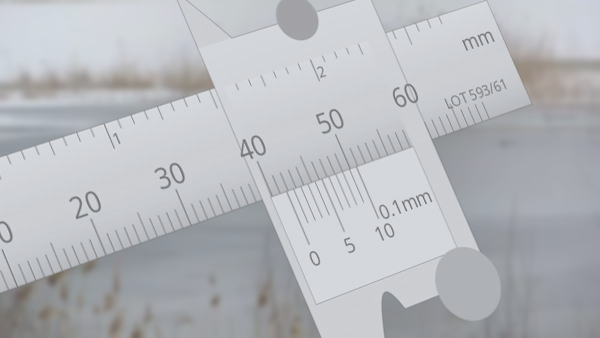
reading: 41.8mm
